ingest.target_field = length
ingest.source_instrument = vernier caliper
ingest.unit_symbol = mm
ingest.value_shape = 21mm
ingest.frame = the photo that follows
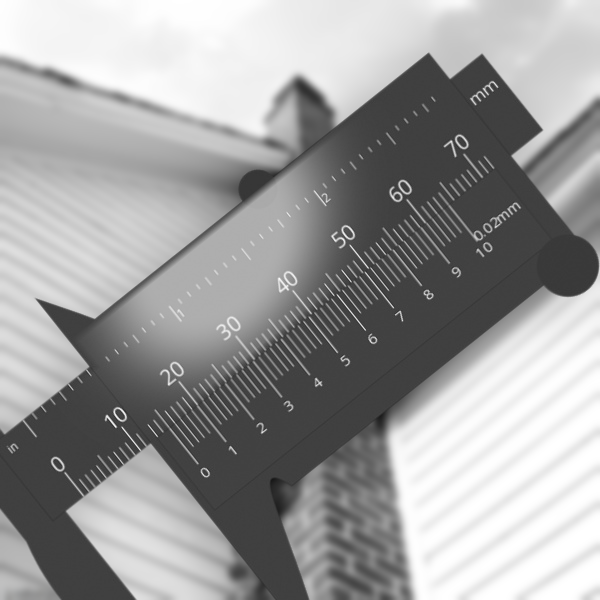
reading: 15.0mm
